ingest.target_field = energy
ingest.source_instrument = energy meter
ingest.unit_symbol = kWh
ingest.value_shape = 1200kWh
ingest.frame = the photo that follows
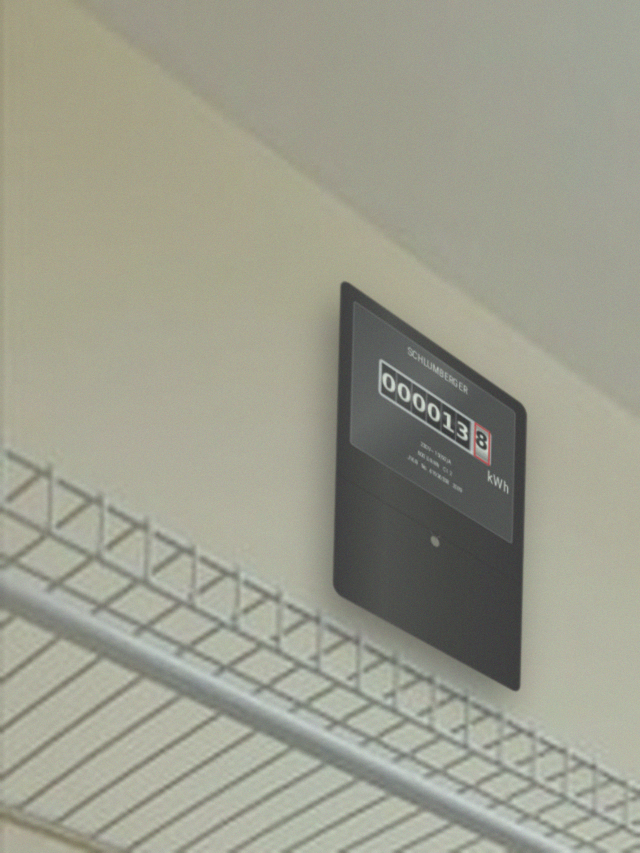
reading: 13.8kWh
